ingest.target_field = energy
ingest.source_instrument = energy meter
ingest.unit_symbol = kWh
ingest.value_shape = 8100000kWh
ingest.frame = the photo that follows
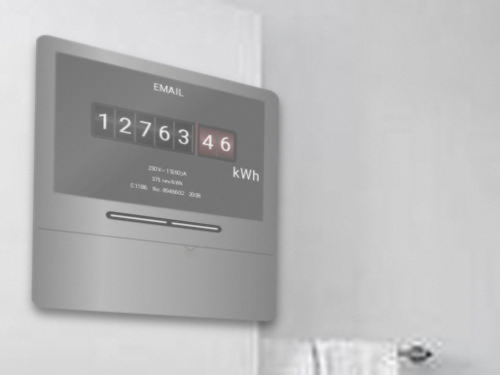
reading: 12763.46kWh
